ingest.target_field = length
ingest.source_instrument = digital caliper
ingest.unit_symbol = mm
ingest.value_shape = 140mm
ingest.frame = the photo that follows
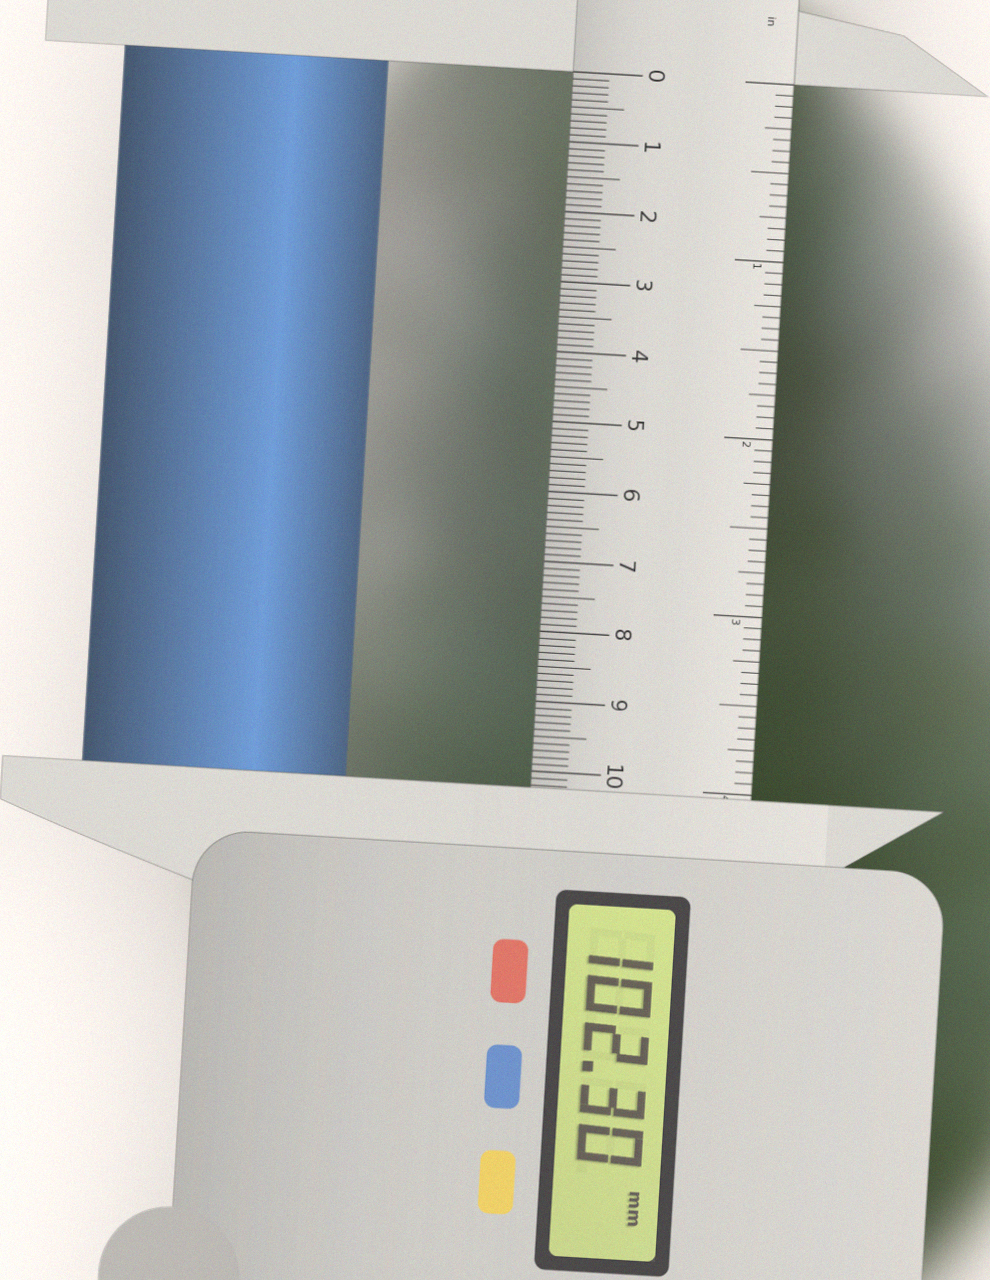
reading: 102.30mm
